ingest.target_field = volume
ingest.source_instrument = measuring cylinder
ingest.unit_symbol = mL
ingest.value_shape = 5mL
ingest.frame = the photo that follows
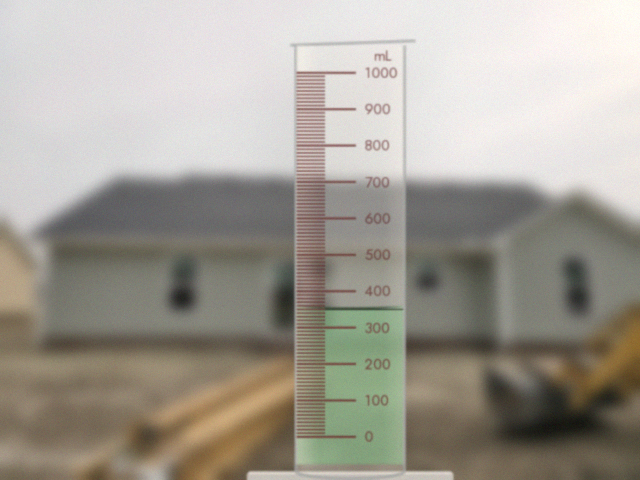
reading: 350mL
